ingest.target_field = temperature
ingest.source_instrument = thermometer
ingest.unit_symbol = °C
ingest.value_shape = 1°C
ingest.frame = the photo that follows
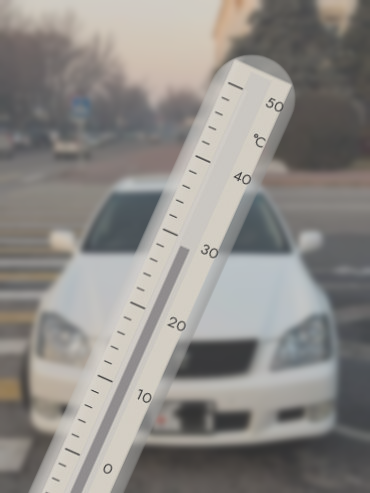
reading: 29°C
